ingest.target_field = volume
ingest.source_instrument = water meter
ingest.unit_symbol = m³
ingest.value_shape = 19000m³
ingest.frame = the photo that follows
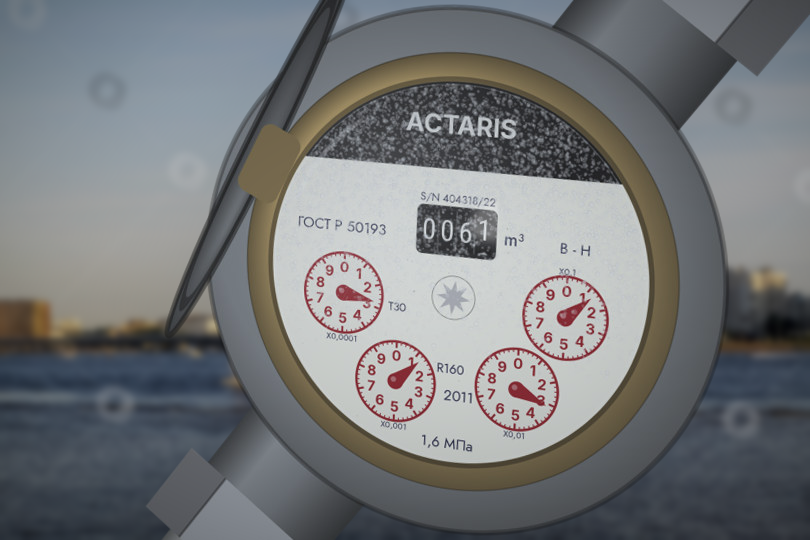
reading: 61.1312m³
